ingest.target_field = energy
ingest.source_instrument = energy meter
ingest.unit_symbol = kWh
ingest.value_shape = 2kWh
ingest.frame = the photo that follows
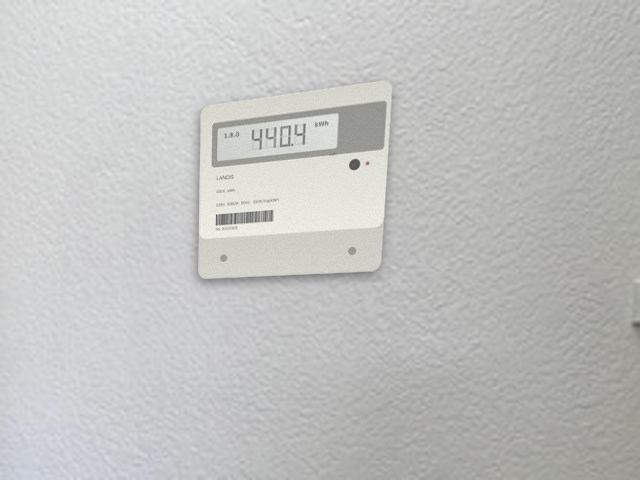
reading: 440.4kWh
